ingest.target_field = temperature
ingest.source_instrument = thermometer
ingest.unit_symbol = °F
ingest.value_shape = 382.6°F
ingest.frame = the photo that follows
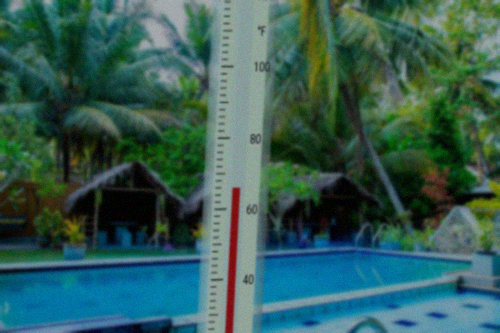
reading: 66°F
